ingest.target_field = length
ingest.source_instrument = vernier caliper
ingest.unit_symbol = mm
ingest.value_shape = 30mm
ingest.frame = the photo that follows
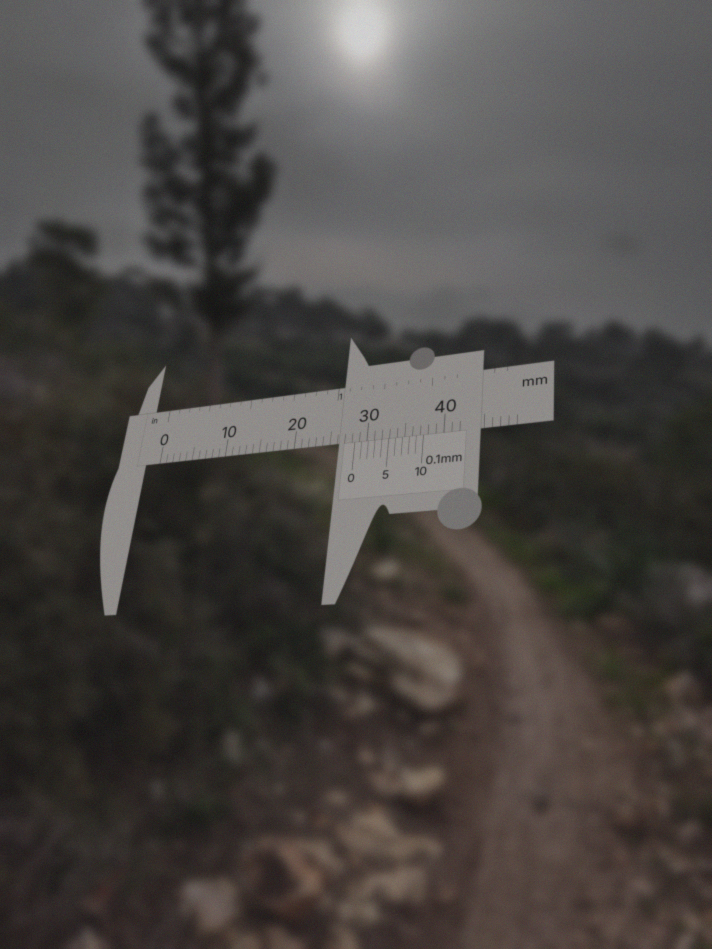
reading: 28.4mm
